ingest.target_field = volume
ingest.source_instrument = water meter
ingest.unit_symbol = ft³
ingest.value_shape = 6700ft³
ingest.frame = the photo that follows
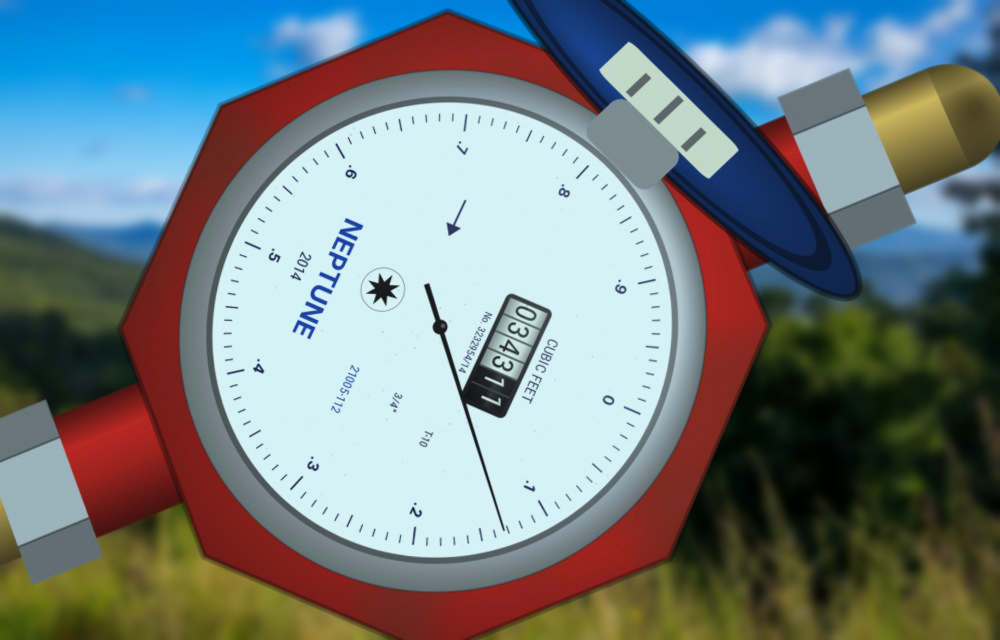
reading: 34311.13ft³
